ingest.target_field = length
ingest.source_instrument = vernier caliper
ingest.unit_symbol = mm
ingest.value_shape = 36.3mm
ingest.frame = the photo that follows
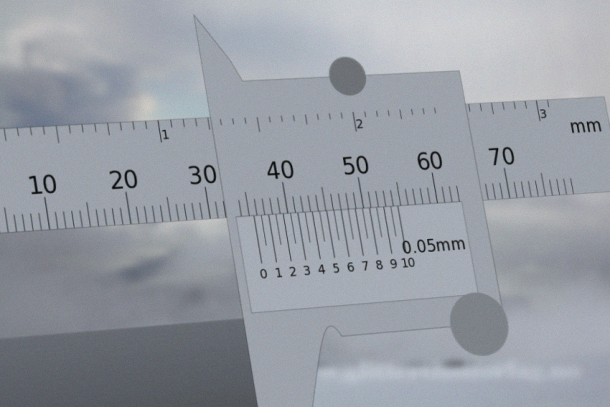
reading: 35.6mm
